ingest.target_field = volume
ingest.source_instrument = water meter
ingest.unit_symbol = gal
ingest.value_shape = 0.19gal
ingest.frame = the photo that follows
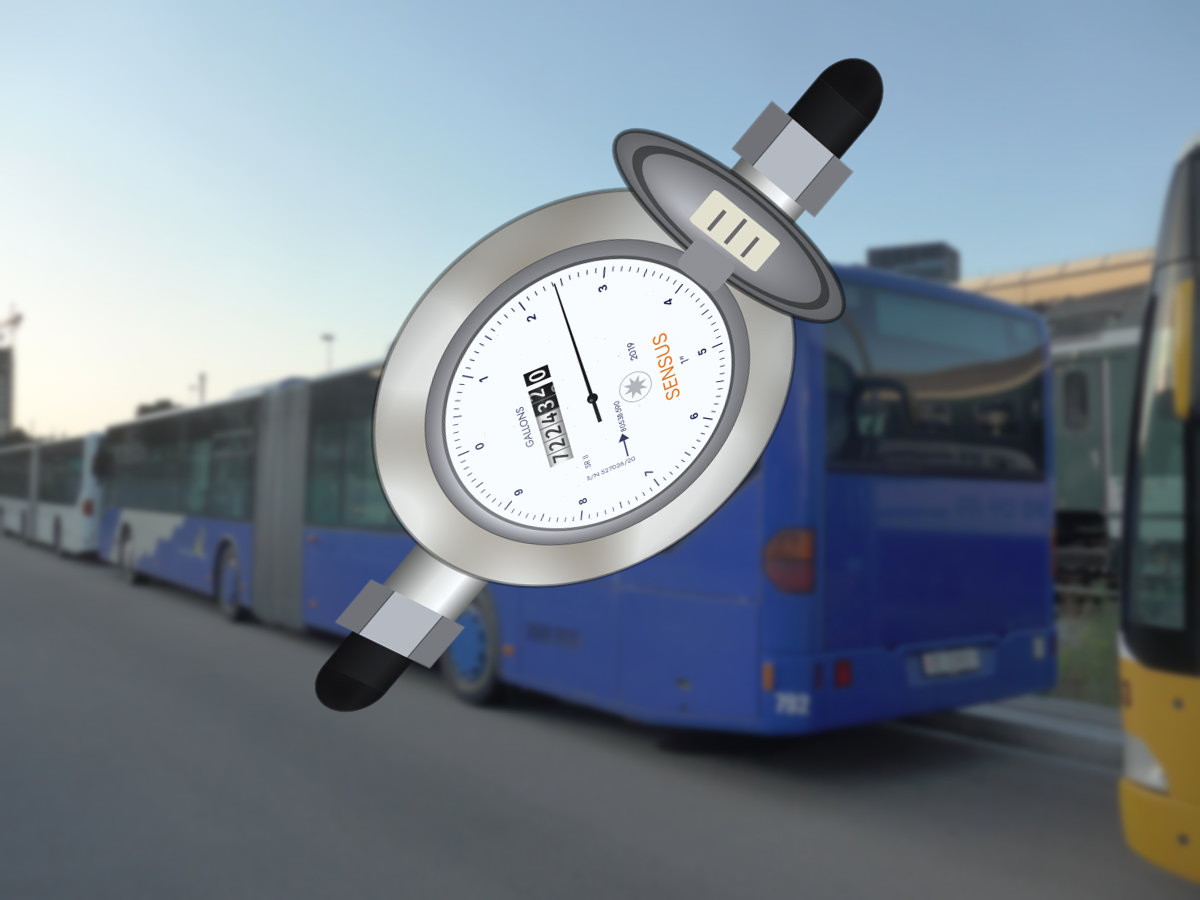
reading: 7224322.4gal
